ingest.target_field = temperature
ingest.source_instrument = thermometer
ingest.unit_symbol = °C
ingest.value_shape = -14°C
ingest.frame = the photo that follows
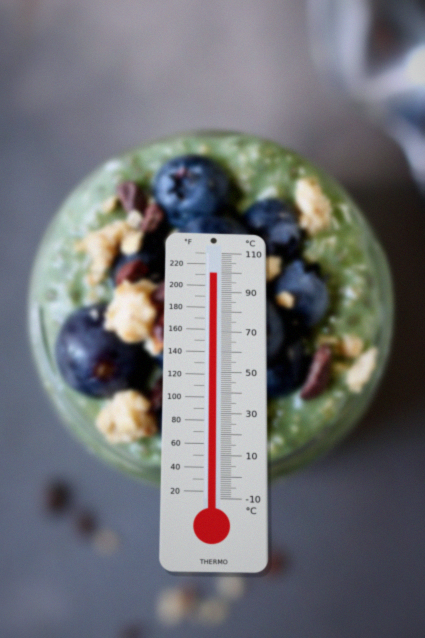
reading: 100°C
